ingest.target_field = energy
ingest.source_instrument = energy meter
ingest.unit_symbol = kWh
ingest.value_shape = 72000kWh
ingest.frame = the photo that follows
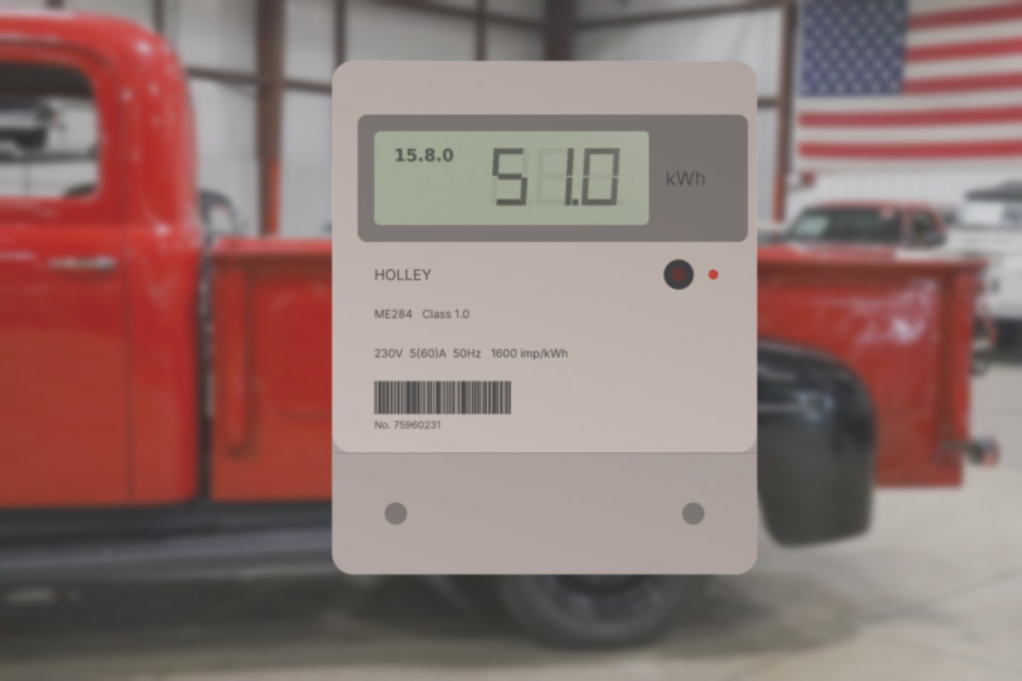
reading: 51.0kWh
